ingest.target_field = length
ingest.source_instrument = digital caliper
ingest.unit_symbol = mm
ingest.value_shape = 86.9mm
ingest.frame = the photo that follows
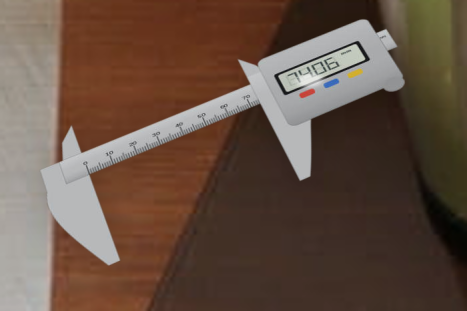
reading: 74.06mm
